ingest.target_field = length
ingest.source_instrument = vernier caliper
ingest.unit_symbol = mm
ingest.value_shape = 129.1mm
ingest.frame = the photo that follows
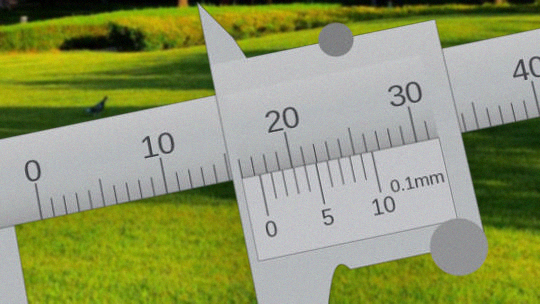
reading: 17.4mm
